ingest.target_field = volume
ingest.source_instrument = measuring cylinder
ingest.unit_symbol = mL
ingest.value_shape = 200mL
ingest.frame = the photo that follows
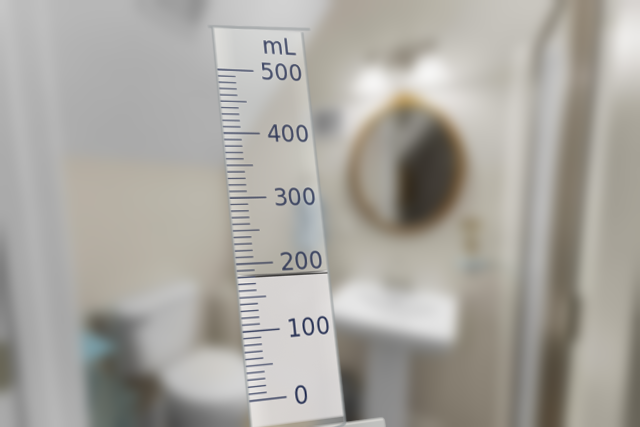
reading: 180mL
